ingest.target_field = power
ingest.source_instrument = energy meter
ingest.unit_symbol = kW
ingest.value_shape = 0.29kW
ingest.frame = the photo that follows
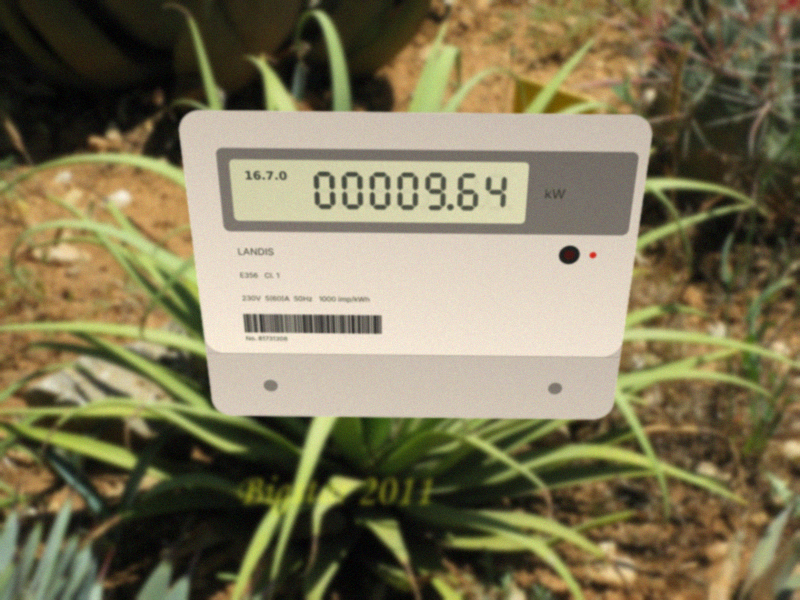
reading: 9.64kW
